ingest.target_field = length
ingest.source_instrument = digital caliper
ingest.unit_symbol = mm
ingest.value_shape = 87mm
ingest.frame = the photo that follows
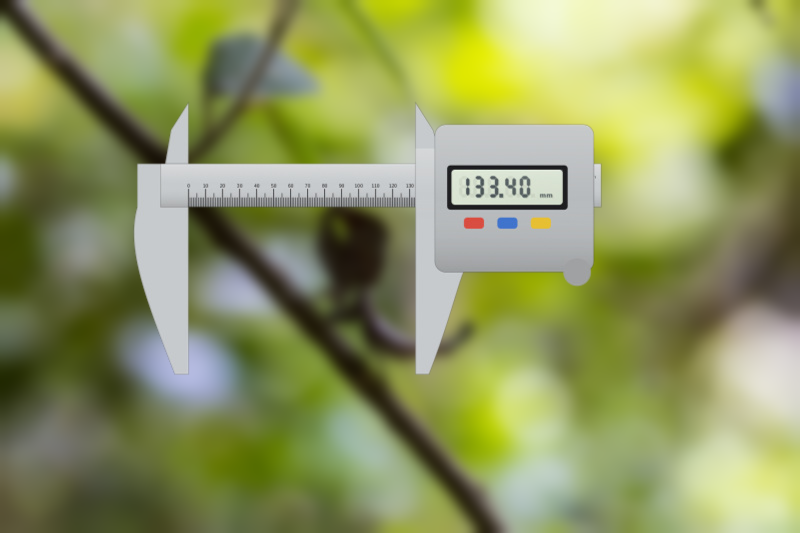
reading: 133.40mm
